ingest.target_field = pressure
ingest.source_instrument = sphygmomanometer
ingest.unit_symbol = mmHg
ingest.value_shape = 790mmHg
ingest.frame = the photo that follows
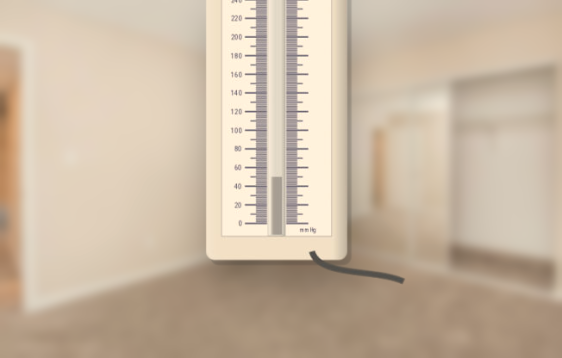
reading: 50mmHg
